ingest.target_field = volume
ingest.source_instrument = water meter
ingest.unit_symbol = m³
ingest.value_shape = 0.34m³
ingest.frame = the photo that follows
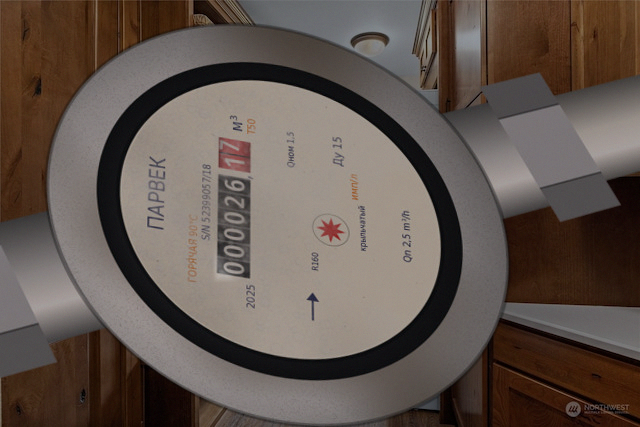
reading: 26.17m³
